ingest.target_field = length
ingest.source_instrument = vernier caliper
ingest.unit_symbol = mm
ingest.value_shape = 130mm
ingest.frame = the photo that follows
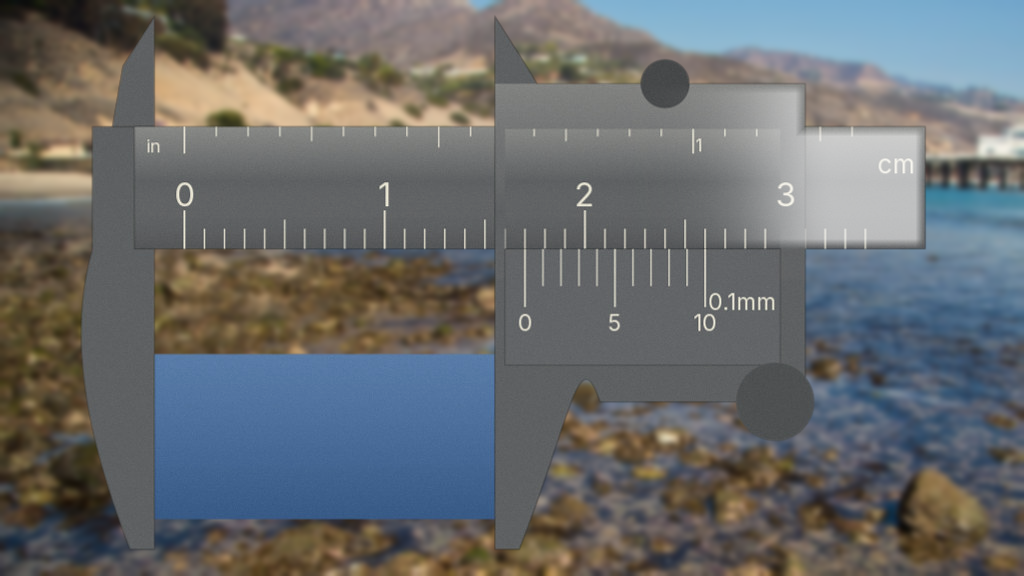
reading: 17.0mm
